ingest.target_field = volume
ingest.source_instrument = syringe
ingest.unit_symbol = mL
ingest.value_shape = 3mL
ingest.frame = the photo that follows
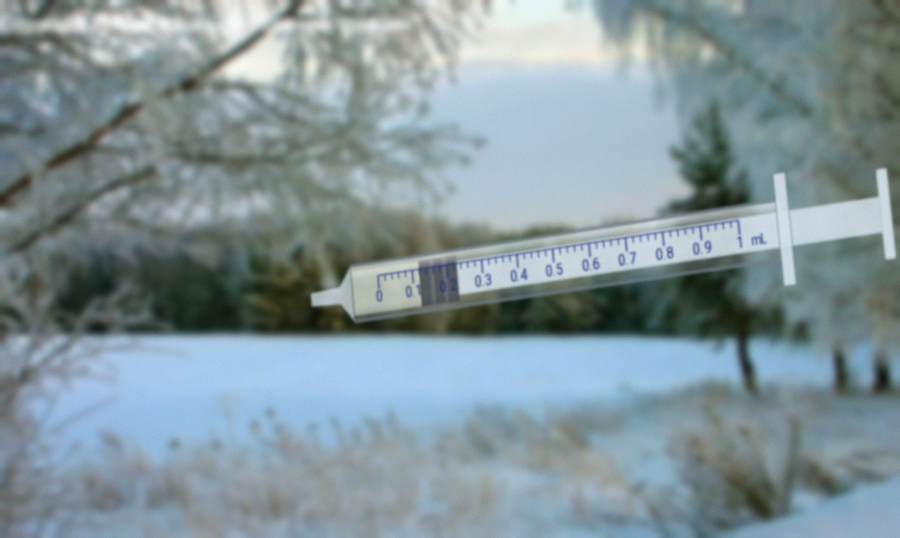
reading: 0.12mL
